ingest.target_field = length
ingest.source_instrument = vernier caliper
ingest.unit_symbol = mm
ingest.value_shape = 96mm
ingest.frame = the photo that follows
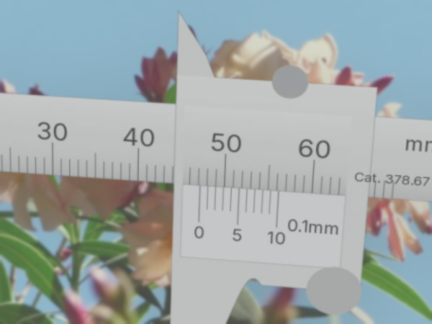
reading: 47.2mm
